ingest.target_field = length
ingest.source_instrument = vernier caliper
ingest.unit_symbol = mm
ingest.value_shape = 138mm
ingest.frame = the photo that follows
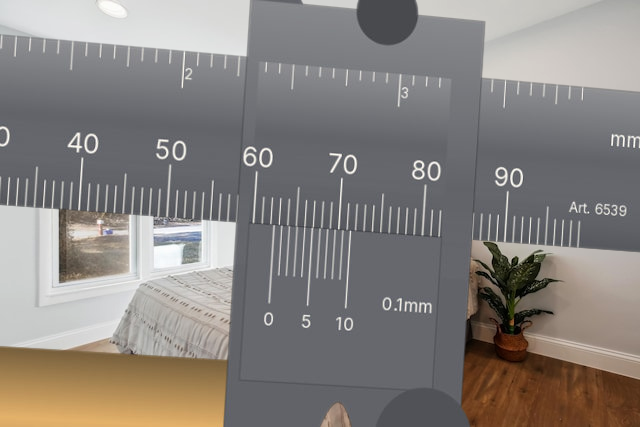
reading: 62.4mm
